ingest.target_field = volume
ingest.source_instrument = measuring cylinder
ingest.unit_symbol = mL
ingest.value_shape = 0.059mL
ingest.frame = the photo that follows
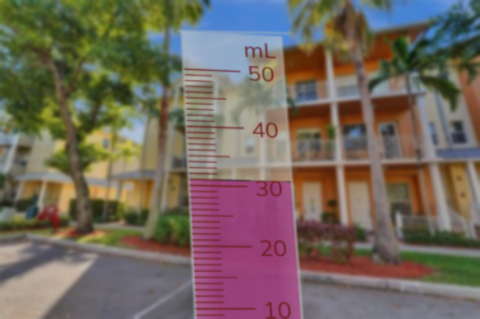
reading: 31mL
